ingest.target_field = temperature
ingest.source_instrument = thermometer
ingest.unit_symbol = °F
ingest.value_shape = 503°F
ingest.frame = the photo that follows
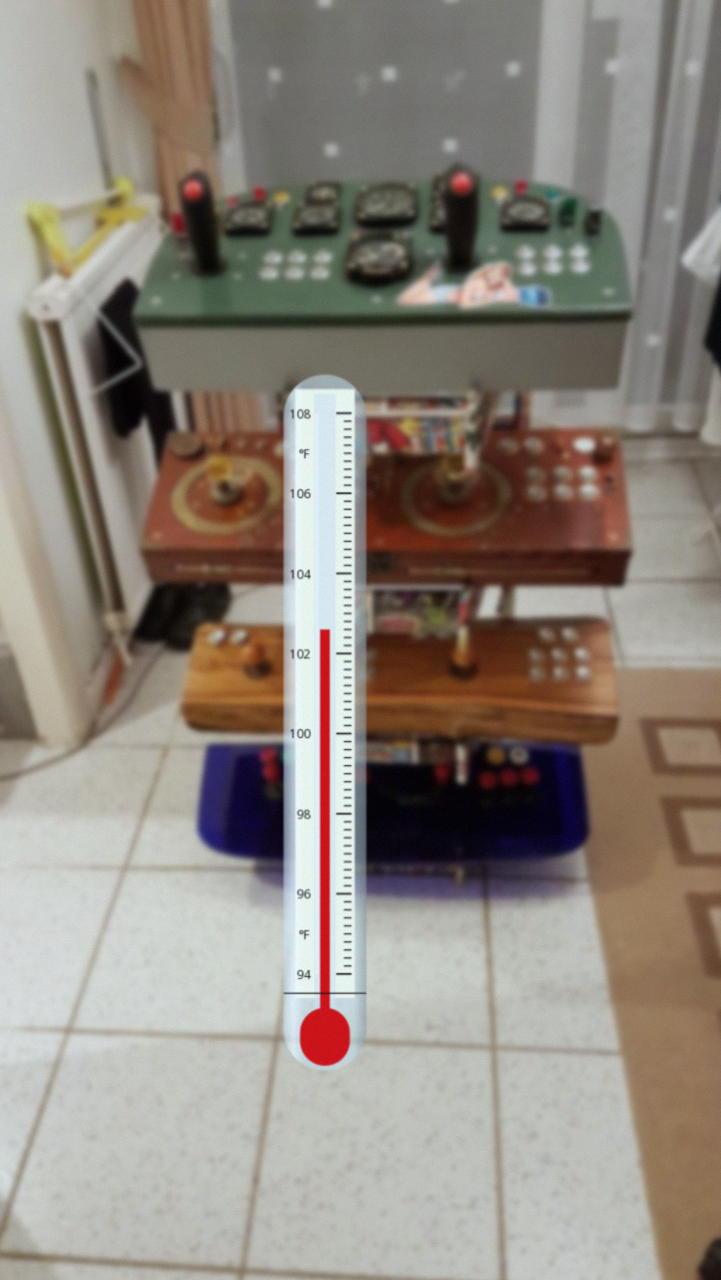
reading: 102.6°F
